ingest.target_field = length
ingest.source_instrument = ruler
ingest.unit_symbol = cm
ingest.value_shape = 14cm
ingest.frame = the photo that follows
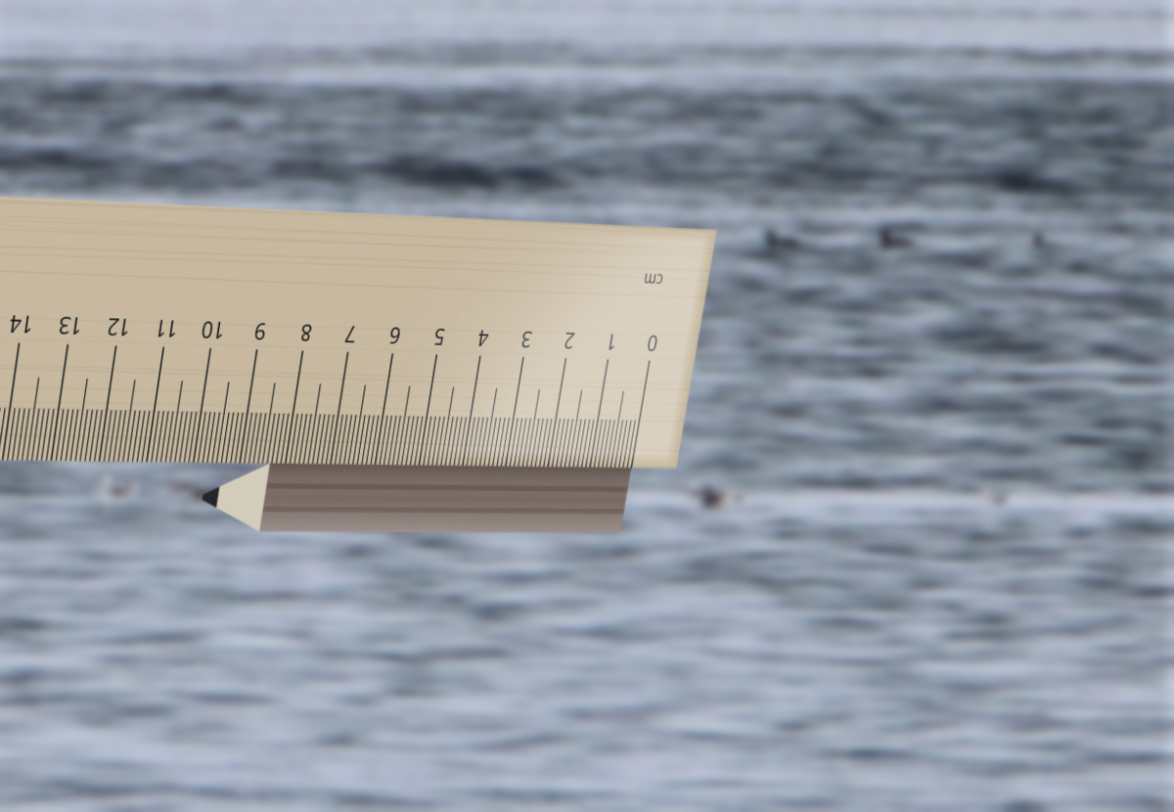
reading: 9.7cm
